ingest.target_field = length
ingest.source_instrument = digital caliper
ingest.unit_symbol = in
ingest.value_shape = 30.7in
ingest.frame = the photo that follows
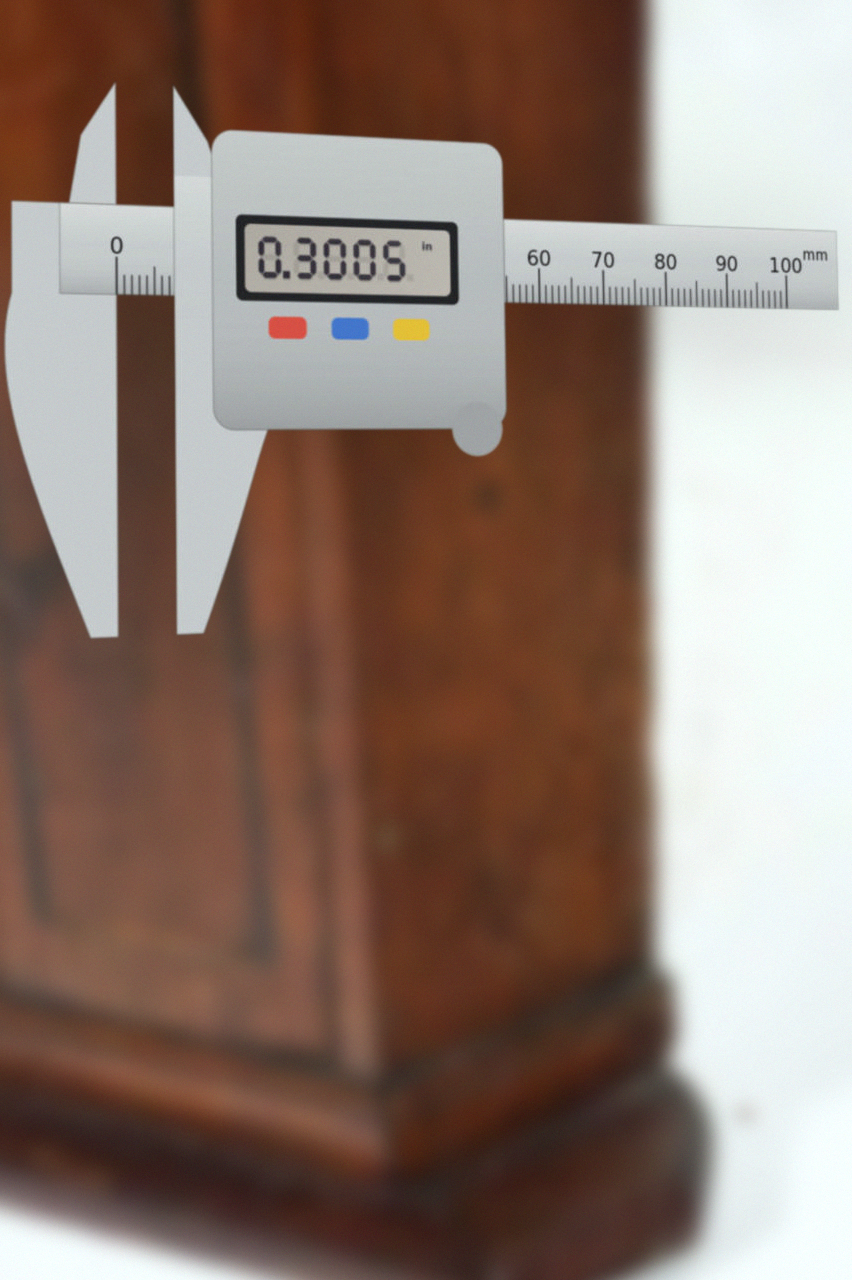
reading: 0.3005in
